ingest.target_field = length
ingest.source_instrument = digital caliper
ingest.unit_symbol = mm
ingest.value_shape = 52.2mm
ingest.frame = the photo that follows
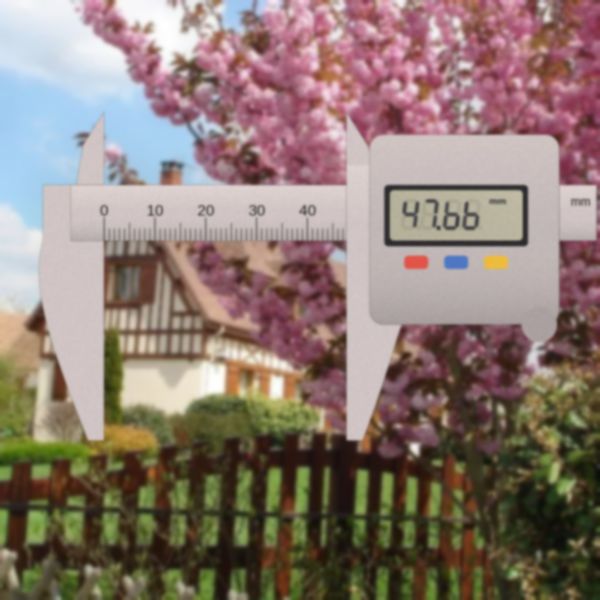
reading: 47.66mm
